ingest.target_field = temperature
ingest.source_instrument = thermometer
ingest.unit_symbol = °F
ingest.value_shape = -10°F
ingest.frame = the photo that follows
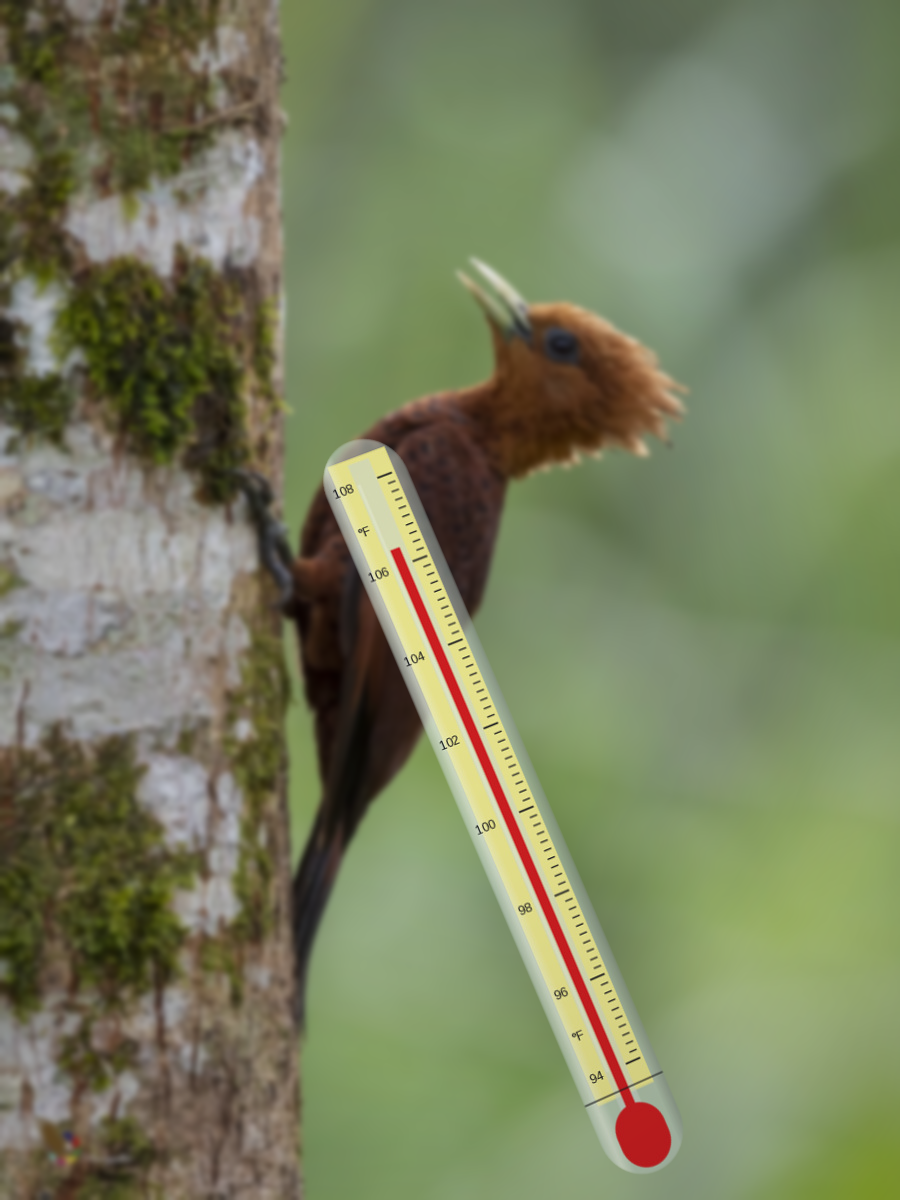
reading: 106.4°F
